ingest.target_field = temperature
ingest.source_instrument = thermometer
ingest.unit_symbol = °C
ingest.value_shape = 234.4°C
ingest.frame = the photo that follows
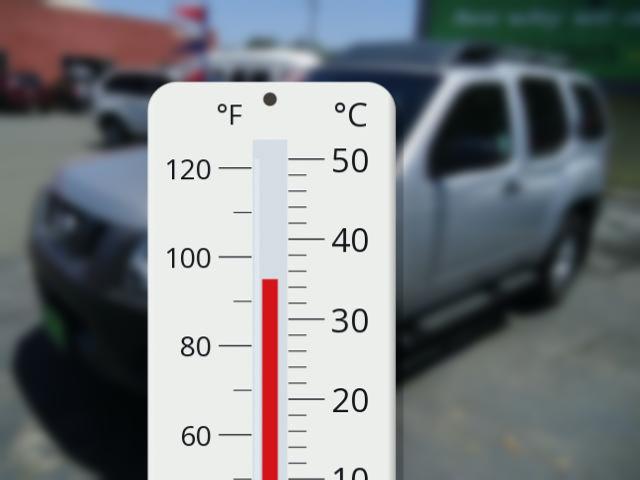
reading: 35°C
